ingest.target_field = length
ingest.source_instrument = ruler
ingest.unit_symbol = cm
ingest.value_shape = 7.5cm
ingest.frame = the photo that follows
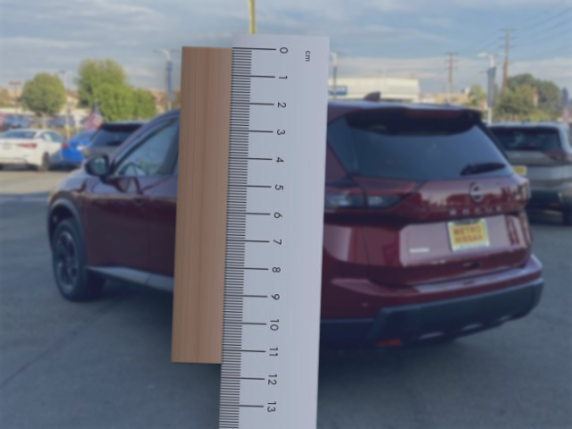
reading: 11.5cm
